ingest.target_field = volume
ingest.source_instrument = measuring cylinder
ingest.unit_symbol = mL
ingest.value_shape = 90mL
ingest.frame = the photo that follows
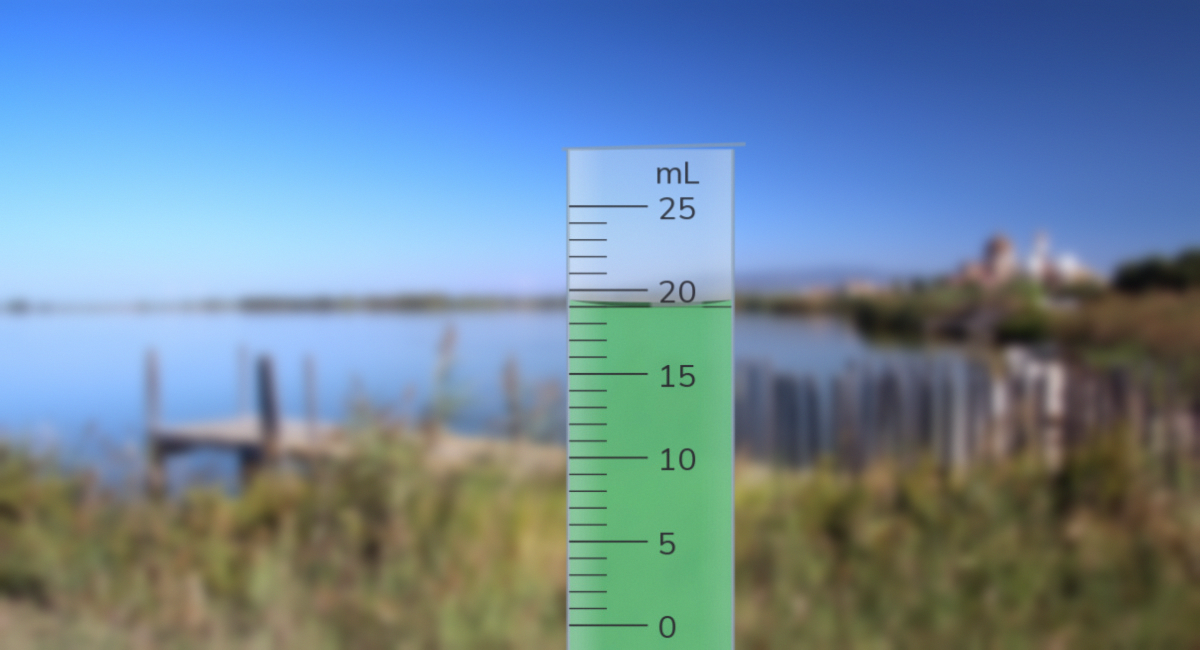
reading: 19mL
